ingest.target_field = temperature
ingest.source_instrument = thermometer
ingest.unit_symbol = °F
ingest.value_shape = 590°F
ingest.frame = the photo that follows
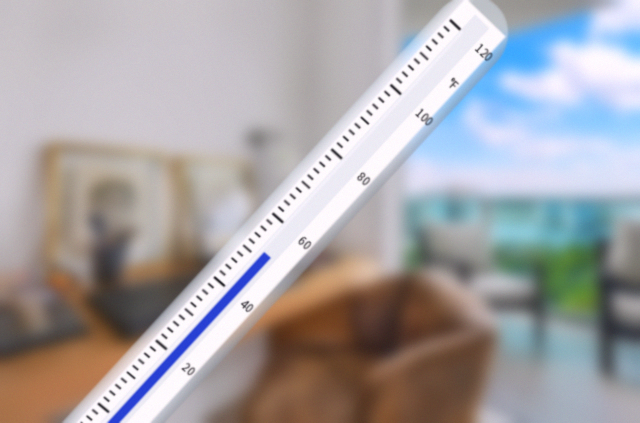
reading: 52°F
